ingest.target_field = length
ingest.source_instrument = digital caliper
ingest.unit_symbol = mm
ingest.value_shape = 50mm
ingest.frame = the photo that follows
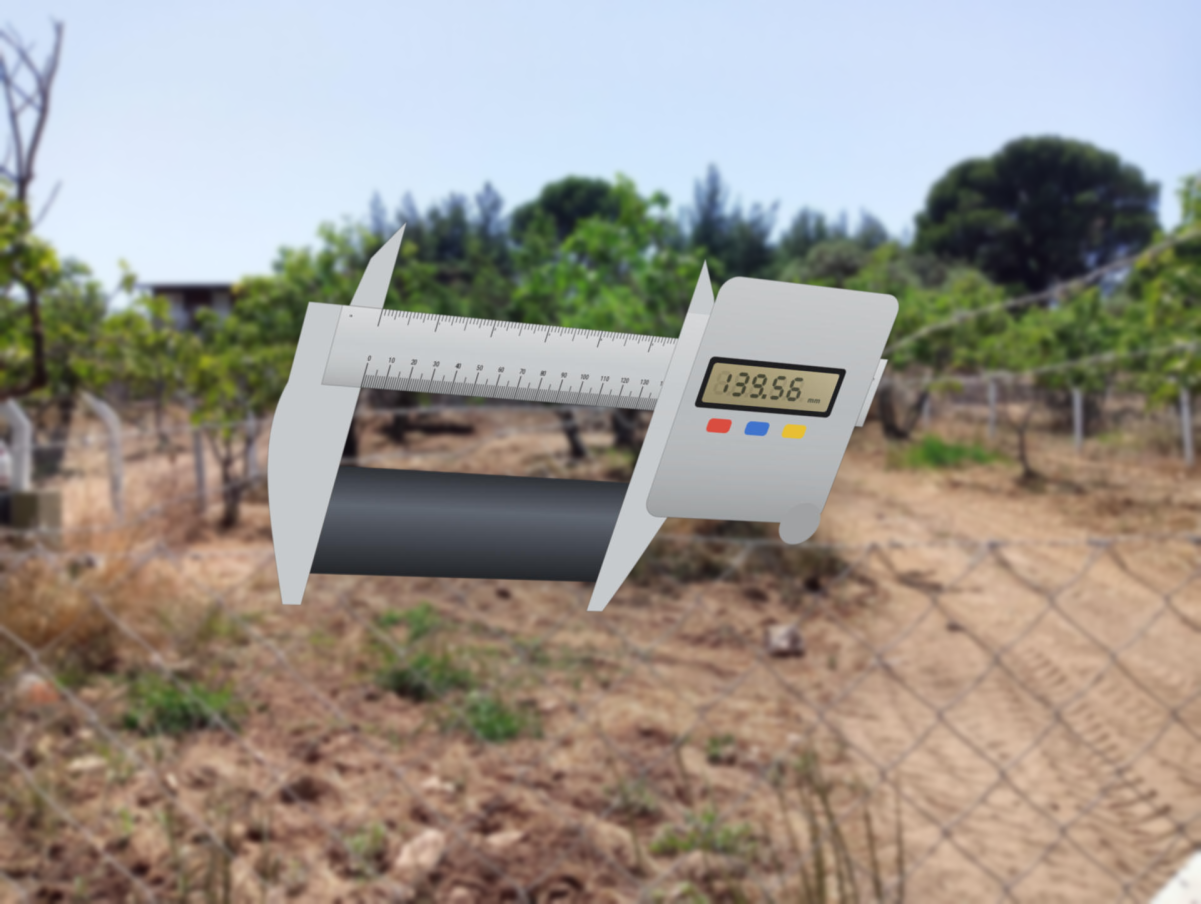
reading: 139.56mm
